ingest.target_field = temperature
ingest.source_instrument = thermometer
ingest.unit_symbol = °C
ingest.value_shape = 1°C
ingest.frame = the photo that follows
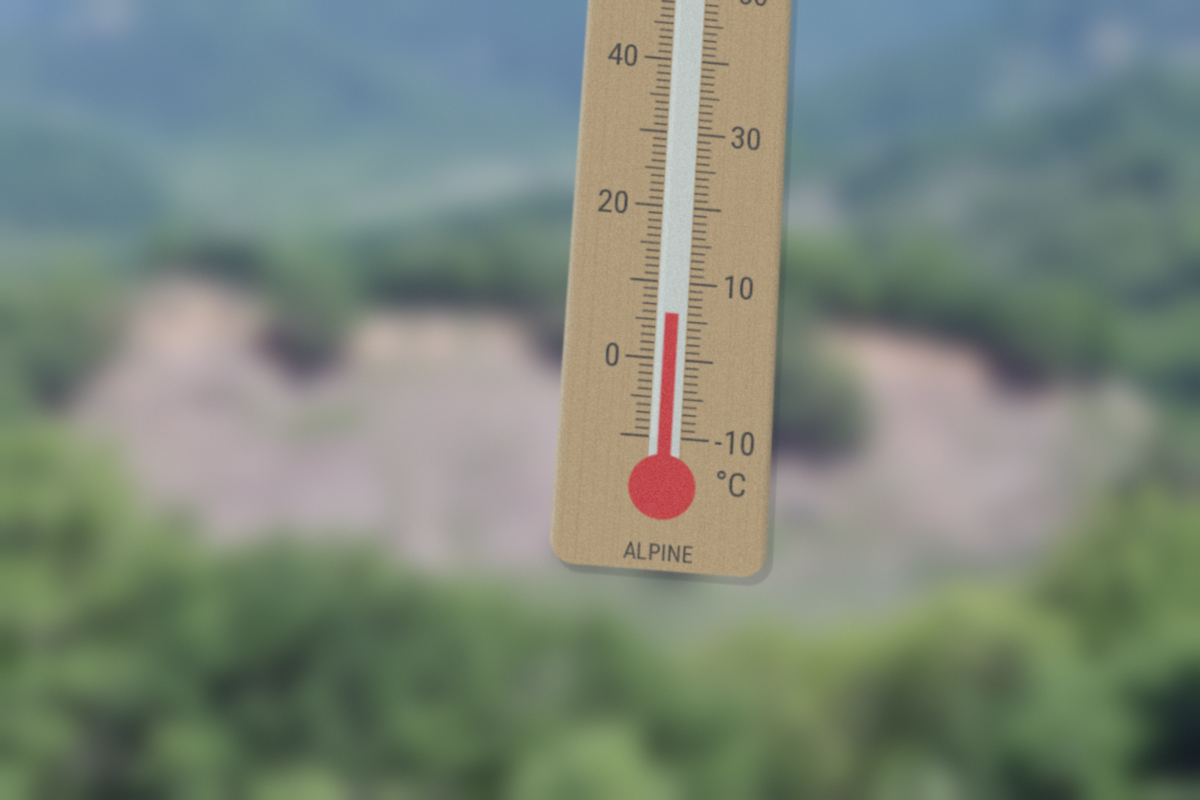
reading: 6°C
